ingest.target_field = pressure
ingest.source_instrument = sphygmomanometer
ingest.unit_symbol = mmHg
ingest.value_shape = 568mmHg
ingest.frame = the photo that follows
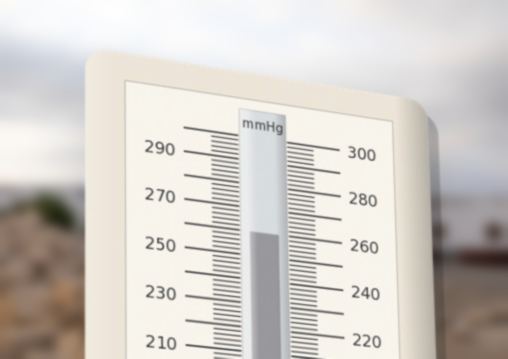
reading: 260mmHg
